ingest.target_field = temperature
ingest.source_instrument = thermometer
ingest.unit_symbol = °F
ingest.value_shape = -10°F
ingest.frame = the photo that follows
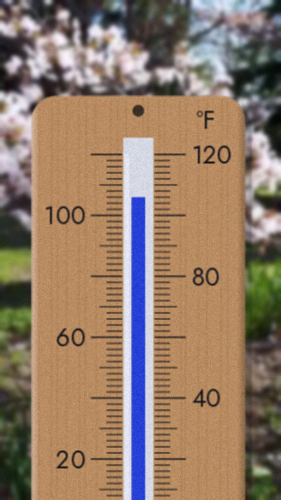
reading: 106°F
